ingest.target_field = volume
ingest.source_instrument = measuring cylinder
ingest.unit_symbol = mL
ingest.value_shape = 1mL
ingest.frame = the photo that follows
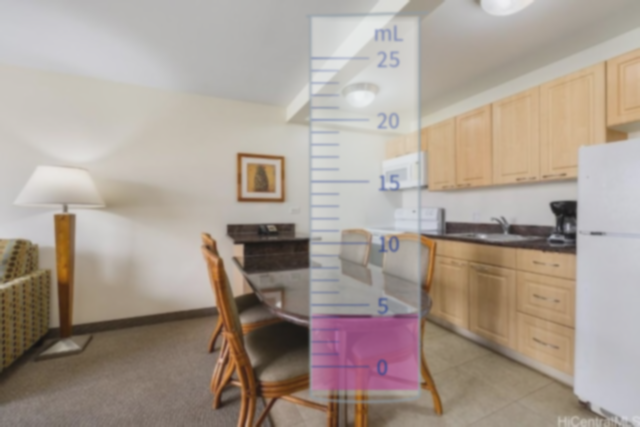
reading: 4mL
